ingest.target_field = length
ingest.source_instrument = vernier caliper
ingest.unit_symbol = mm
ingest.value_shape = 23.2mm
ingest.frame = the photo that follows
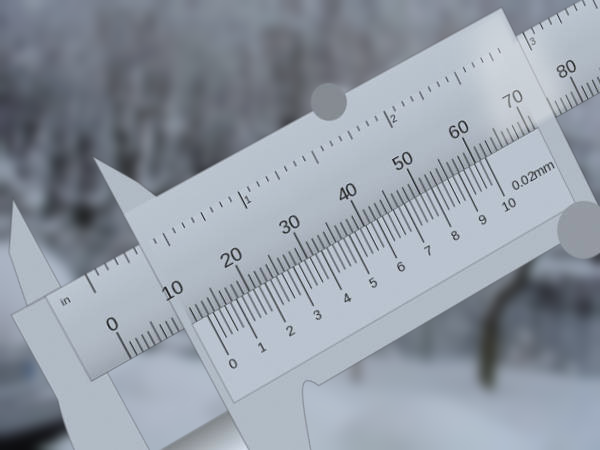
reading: 12.8mm
